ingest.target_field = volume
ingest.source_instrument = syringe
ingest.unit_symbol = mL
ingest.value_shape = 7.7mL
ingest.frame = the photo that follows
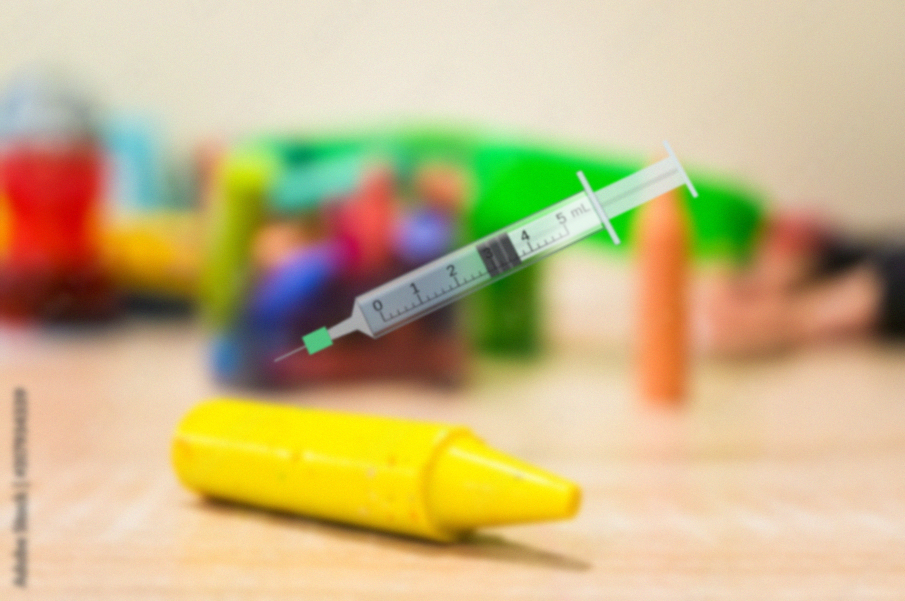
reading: 2.8mL
